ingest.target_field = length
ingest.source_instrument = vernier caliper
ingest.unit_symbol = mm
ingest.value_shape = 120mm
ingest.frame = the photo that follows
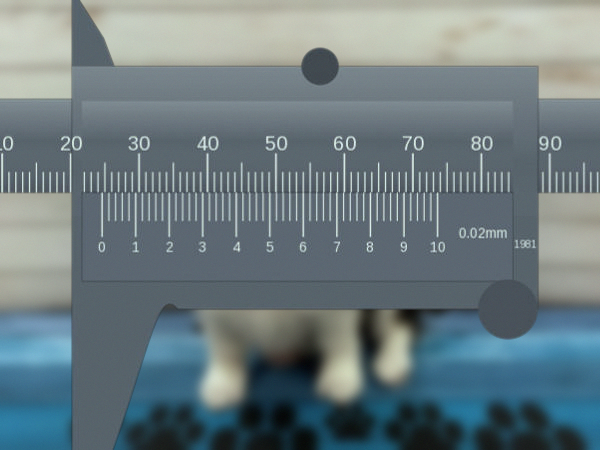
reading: 24.6mm
